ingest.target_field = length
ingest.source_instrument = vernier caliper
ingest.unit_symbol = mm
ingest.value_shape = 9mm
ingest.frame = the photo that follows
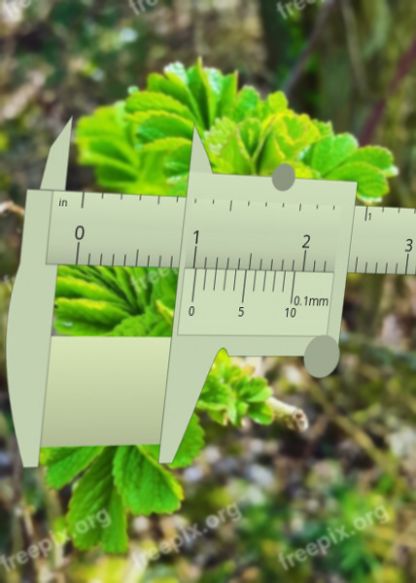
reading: 10.2mm
